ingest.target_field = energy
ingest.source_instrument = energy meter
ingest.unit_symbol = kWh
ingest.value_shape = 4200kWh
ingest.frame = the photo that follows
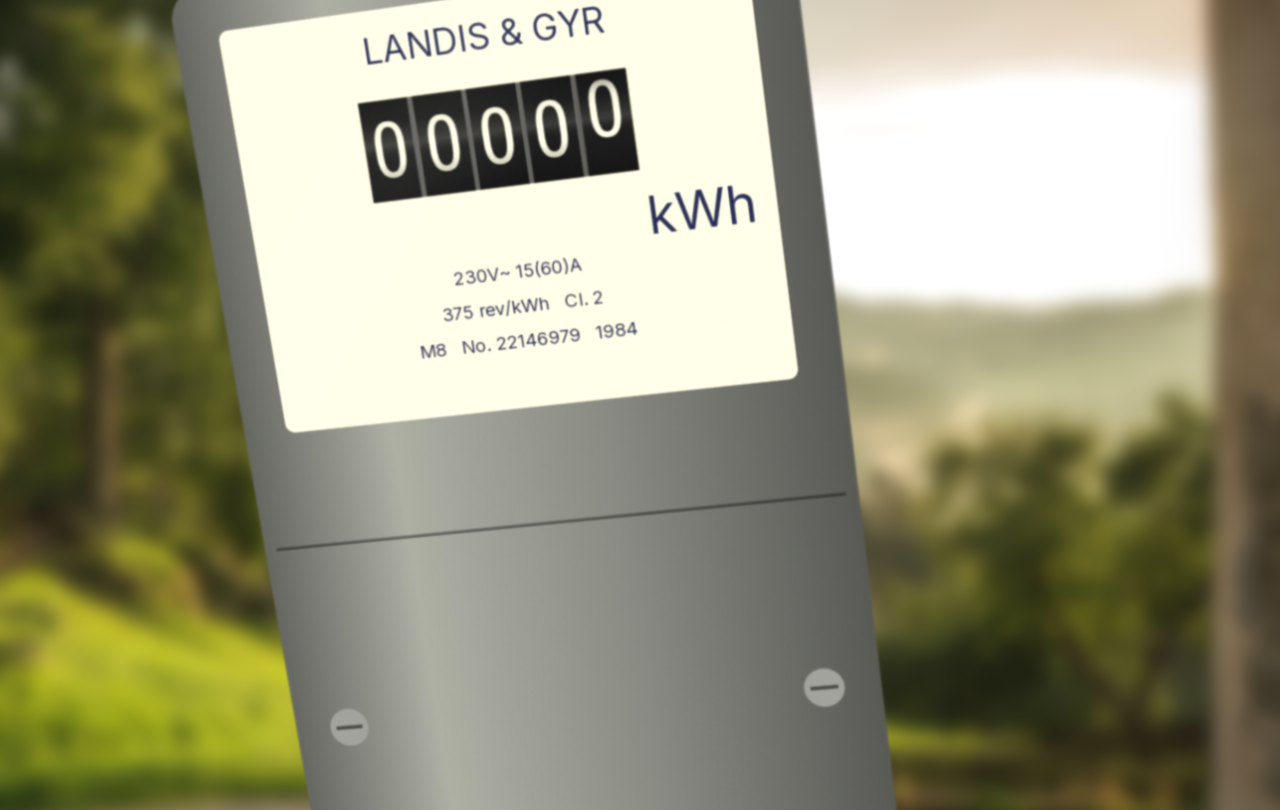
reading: 0kWh
